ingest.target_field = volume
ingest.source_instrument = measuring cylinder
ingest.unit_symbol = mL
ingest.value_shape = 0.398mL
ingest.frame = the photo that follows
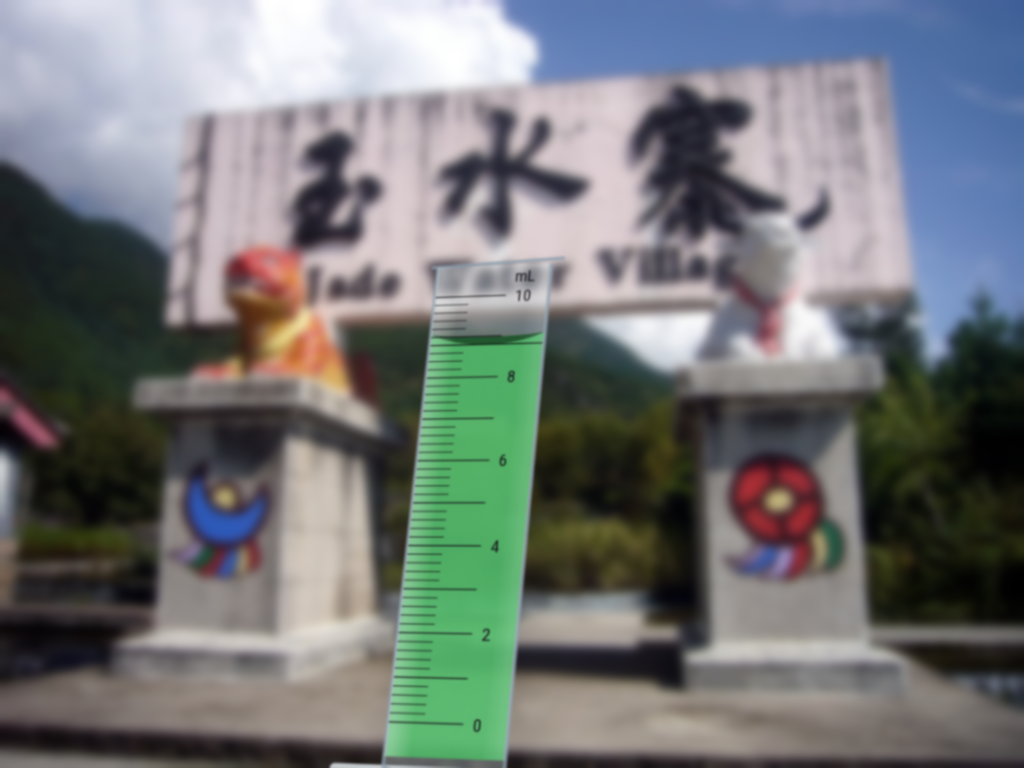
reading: 8.8mL
